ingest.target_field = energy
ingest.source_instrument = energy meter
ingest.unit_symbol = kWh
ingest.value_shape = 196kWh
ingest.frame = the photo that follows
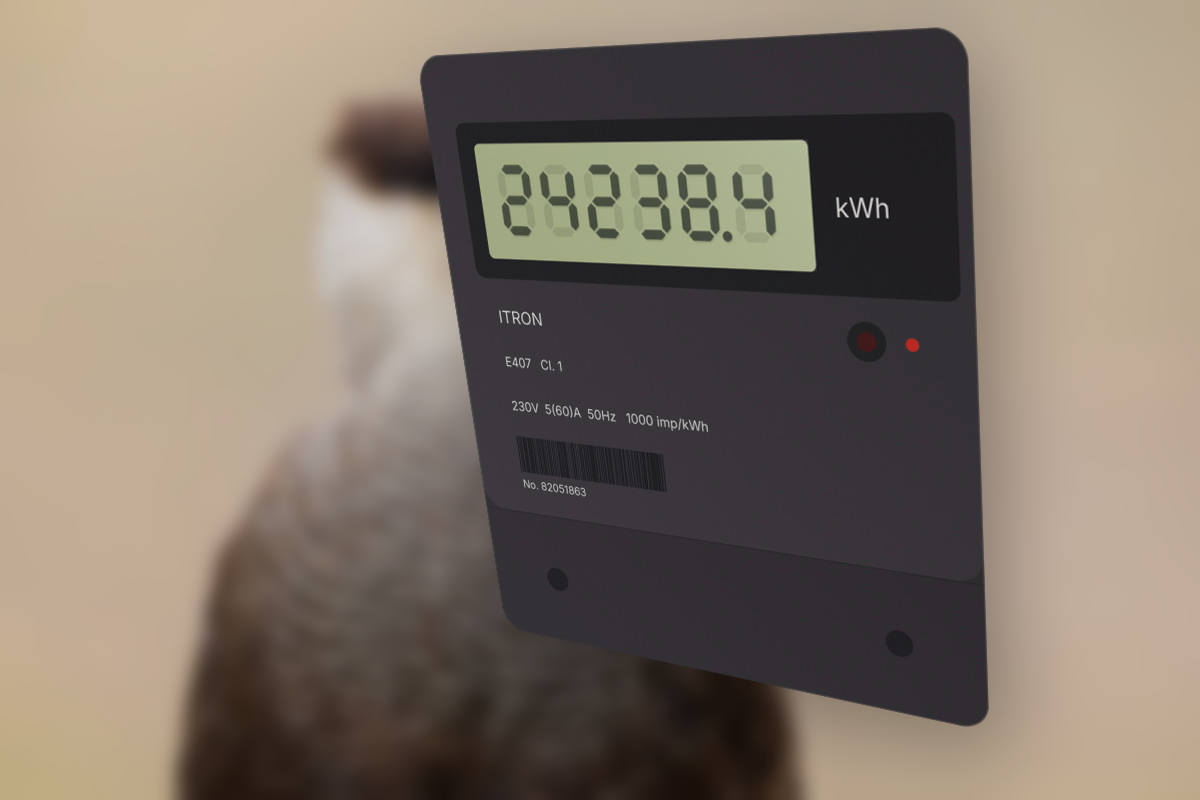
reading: 24238.4kWh
